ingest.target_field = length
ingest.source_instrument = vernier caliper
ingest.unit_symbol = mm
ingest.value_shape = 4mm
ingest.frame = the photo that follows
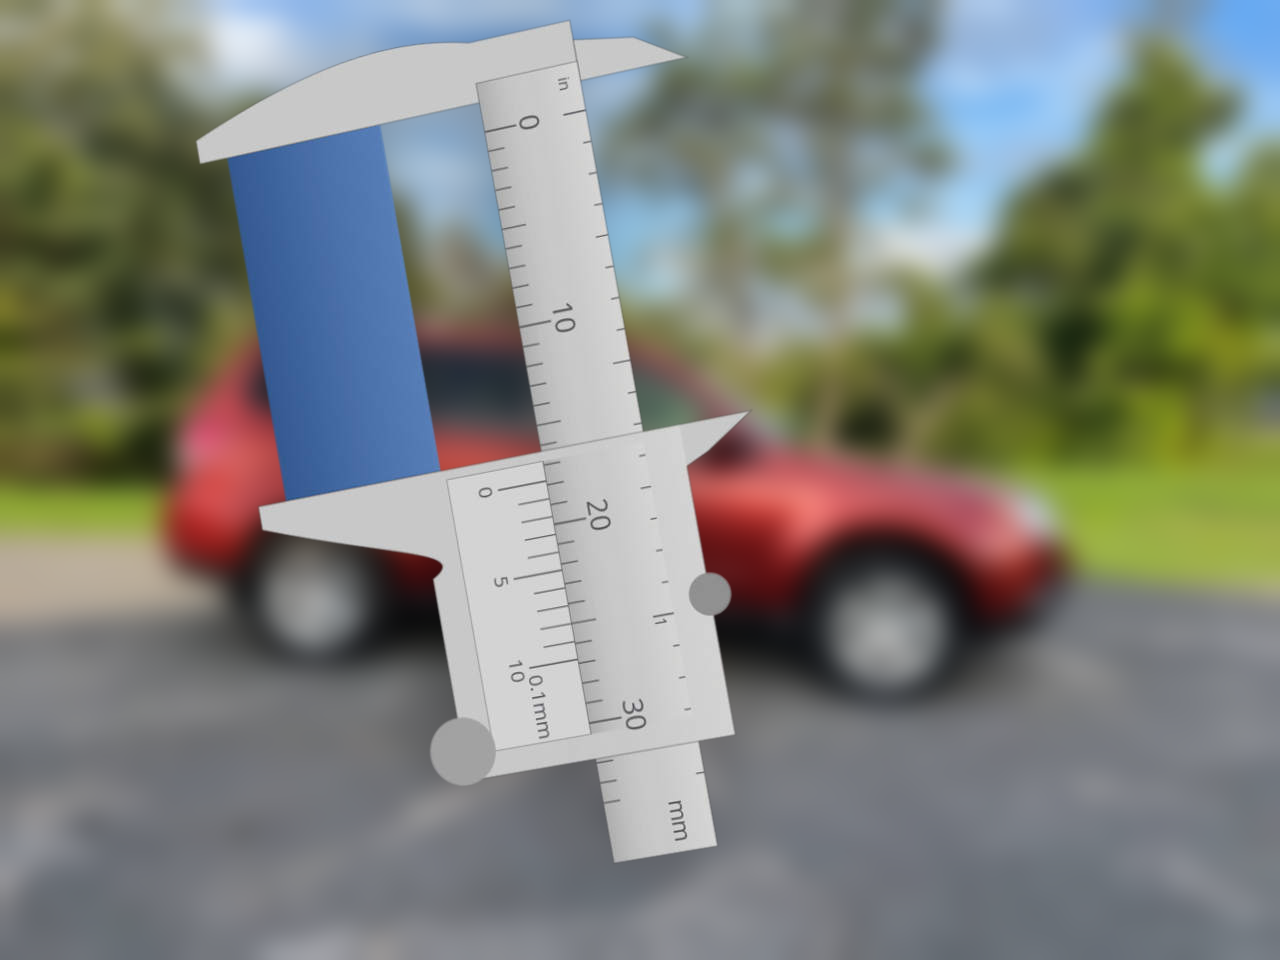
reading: 17.8mm
